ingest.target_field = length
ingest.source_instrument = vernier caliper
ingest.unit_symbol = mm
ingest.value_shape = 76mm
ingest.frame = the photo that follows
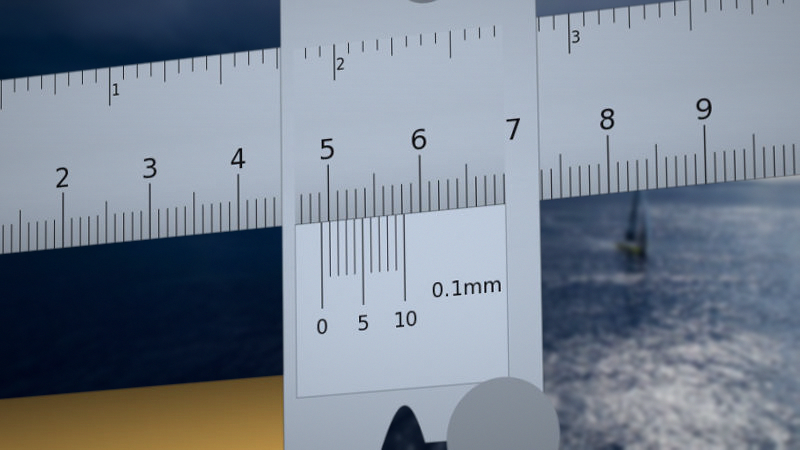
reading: 49.2mm
